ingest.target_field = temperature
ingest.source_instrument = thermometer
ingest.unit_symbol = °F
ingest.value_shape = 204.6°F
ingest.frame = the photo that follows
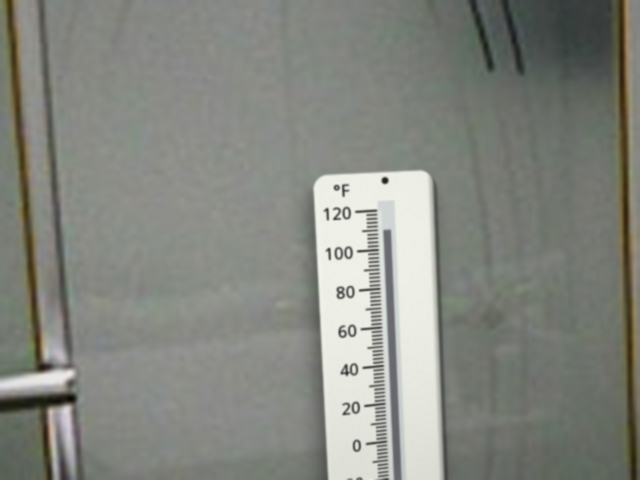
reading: 110°F
